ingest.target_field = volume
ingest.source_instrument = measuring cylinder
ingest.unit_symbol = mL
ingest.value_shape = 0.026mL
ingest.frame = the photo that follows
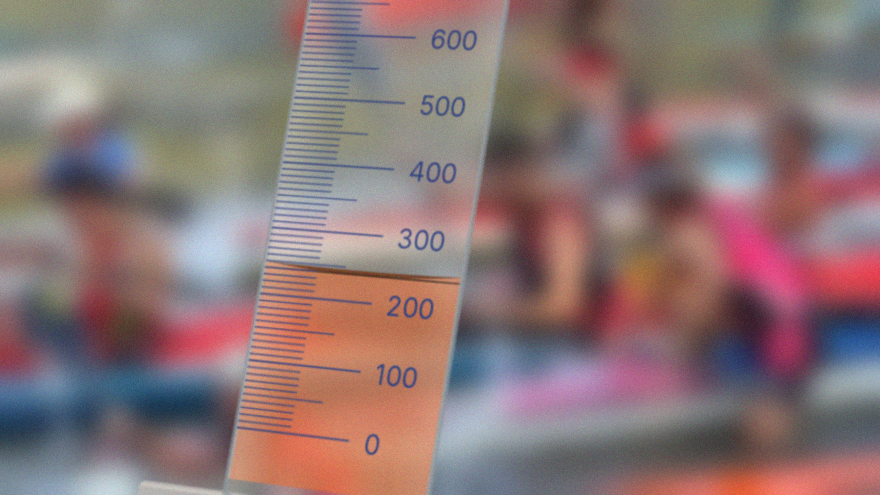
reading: 240mL
